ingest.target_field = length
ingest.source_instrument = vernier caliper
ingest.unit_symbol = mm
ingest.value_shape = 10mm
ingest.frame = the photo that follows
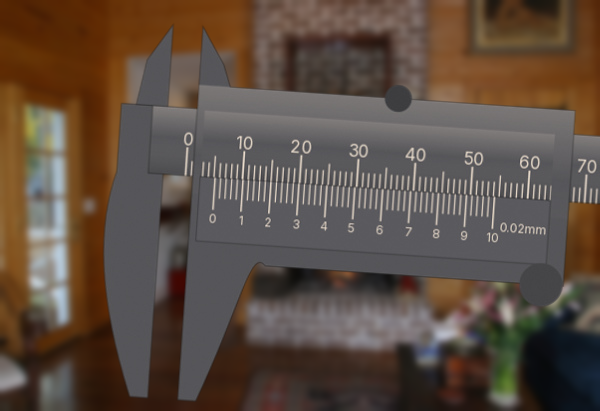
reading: 5.2mm
